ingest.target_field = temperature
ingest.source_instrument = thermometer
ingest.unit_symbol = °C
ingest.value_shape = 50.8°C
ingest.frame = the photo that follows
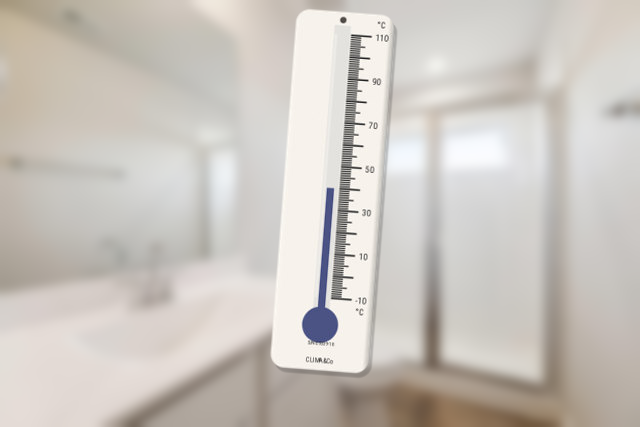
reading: 40°C
